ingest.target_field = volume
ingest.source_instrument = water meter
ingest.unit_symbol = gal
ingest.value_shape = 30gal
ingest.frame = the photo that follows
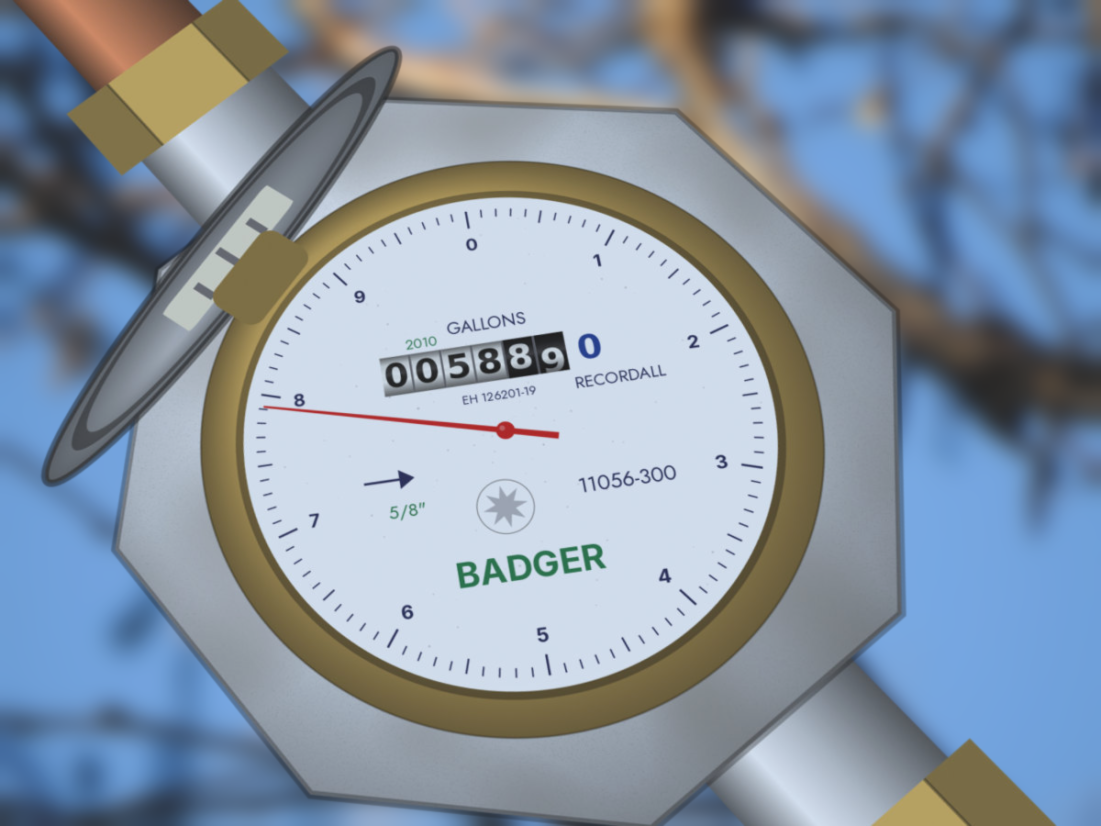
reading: 58887.9gal
